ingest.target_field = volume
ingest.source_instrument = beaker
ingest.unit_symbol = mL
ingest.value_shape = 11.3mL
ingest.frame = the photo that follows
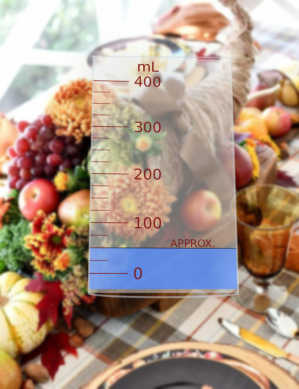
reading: 50mL
